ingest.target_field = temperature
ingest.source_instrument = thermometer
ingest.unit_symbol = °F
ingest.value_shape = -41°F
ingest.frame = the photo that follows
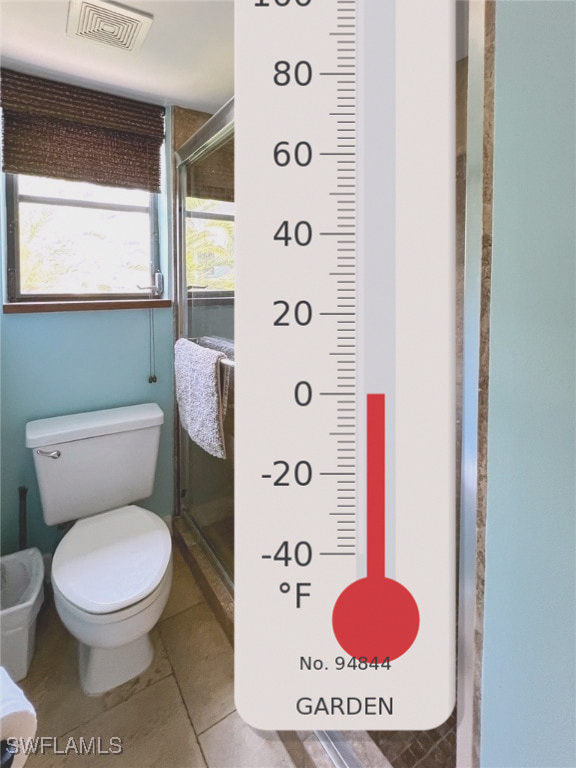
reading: 0°F
